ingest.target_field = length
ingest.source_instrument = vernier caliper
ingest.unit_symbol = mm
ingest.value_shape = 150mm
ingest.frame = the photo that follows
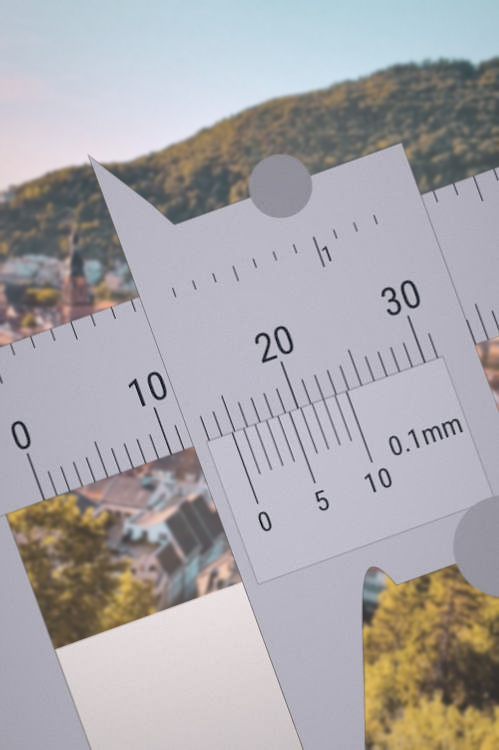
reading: 14.8mm
